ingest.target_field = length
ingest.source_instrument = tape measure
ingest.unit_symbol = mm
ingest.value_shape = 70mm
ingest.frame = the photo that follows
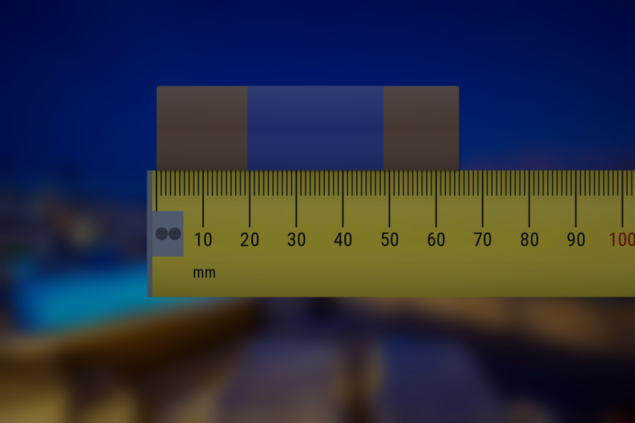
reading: 65mm
